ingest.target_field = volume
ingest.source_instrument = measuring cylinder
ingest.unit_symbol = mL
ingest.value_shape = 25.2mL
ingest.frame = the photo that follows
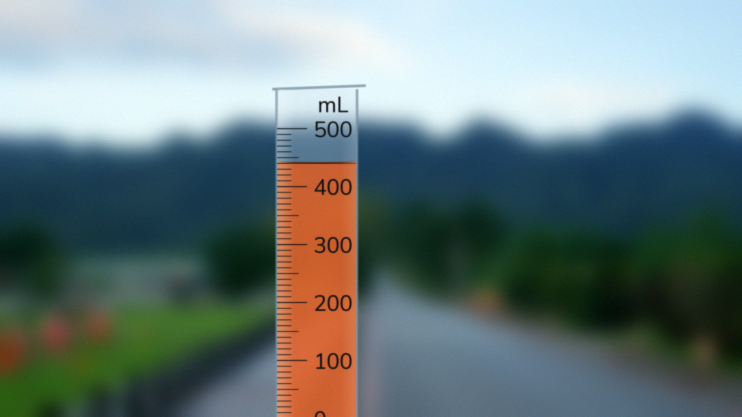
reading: 440mL
